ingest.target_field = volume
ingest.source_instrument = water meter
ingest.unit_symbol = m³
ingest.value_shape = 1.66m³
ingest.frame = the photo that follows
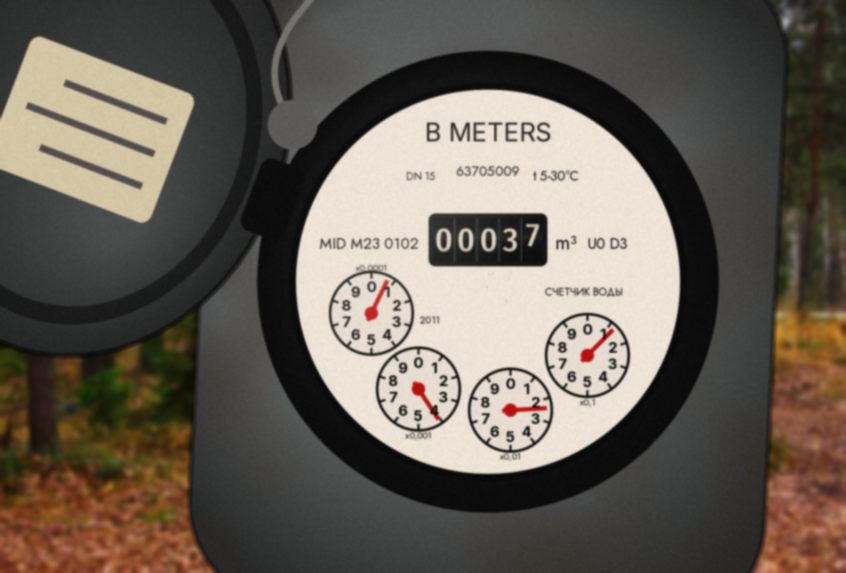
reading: 37.1240m³
